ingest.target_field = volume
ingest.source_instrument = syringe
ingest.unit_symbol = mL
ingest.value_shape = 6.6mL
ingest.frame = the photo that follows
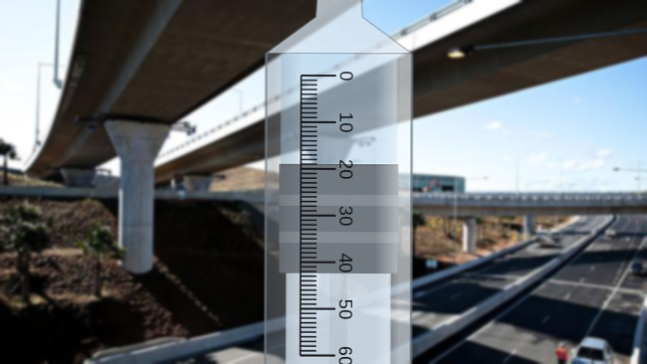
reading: 19mL
